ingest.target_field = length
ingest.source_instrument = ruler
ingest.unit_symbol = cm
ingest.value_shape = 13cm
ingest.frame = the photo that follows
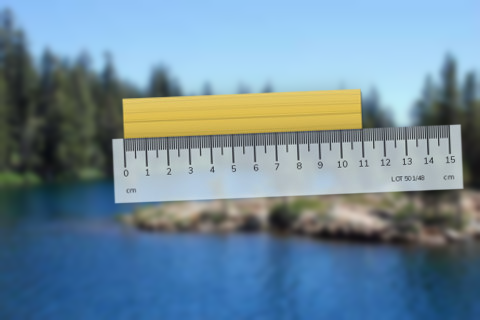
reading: 11cm
